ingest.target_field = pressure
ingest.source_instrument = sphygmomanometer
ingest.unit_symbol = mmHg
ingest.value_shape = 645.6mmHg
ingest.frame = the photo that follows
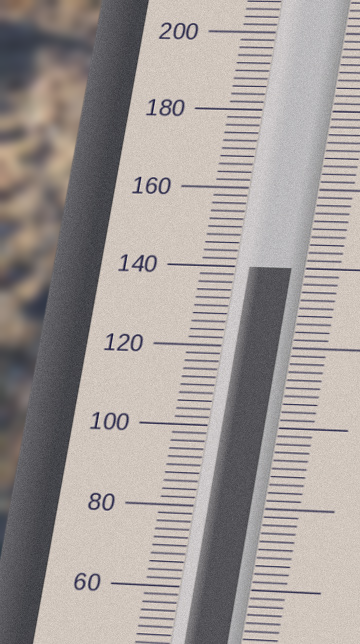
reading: 140mmHg
